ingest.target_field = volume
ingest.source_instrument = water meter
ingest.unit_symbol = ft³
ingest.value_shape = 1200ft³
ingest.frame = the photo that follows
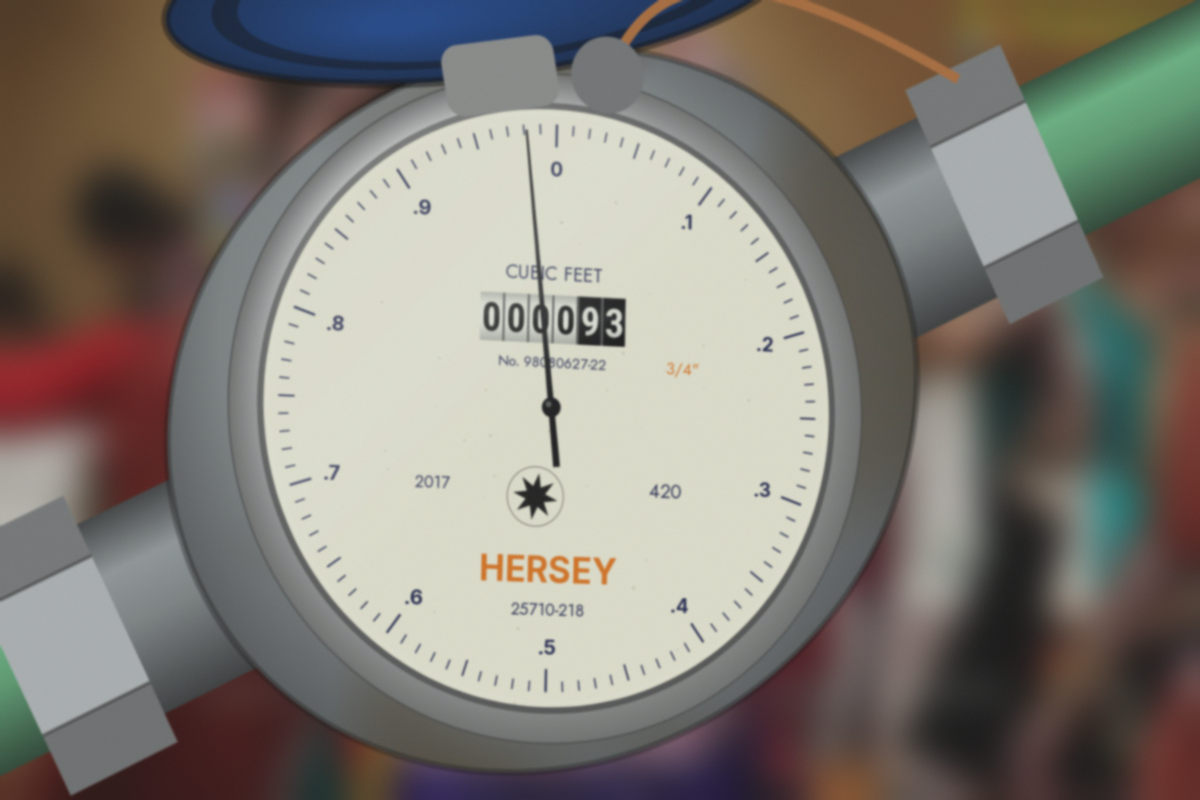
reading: 92.98ft³
